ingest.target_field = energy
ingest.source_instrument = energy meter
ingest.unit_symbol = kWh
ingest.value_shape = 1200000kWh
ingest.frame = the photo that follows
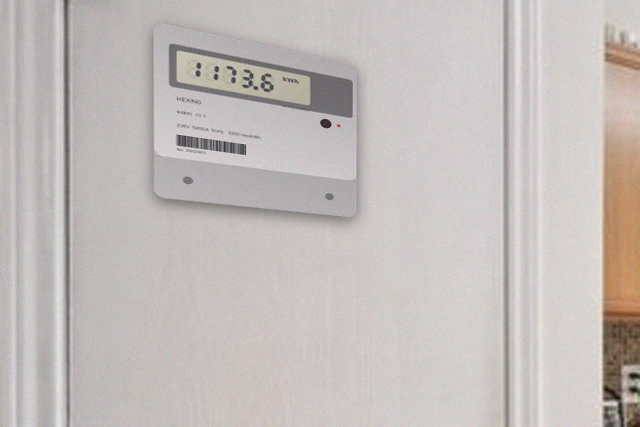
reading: 1173.6kWh
